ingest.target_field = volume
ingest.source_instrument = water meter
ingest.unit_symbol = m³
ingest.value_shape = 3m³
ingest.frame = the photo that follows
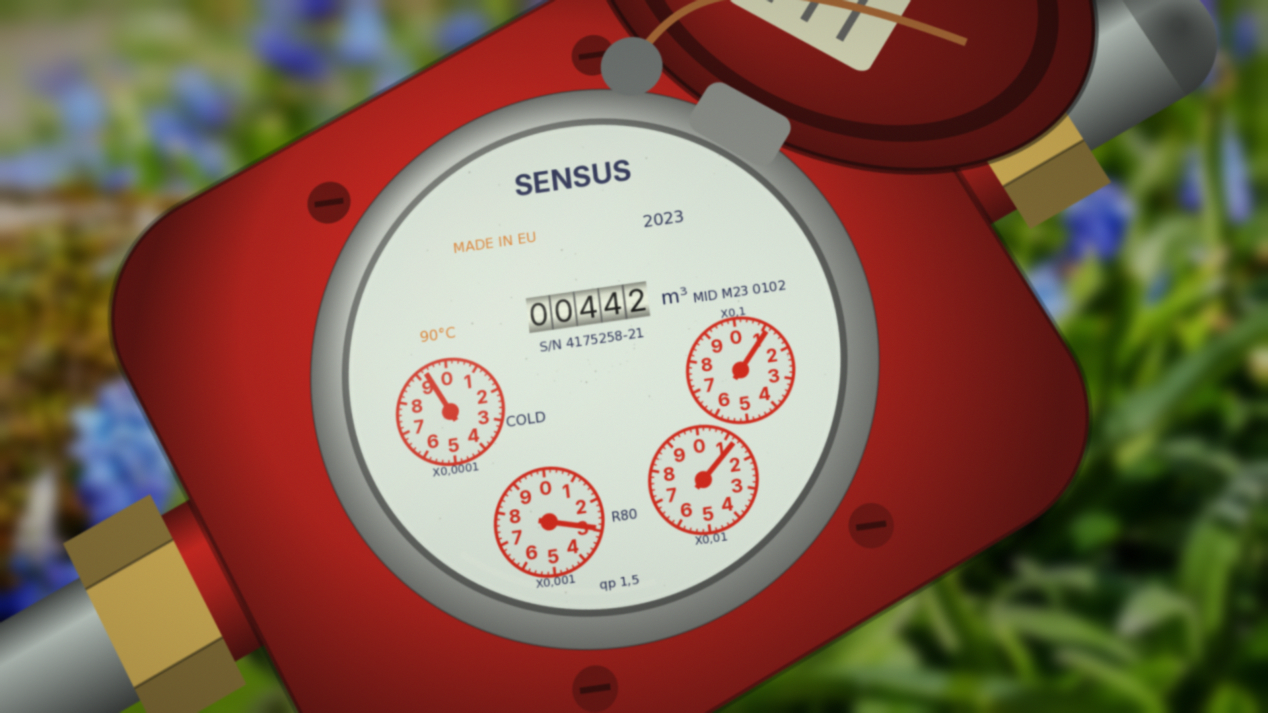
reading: 442.1129m³
